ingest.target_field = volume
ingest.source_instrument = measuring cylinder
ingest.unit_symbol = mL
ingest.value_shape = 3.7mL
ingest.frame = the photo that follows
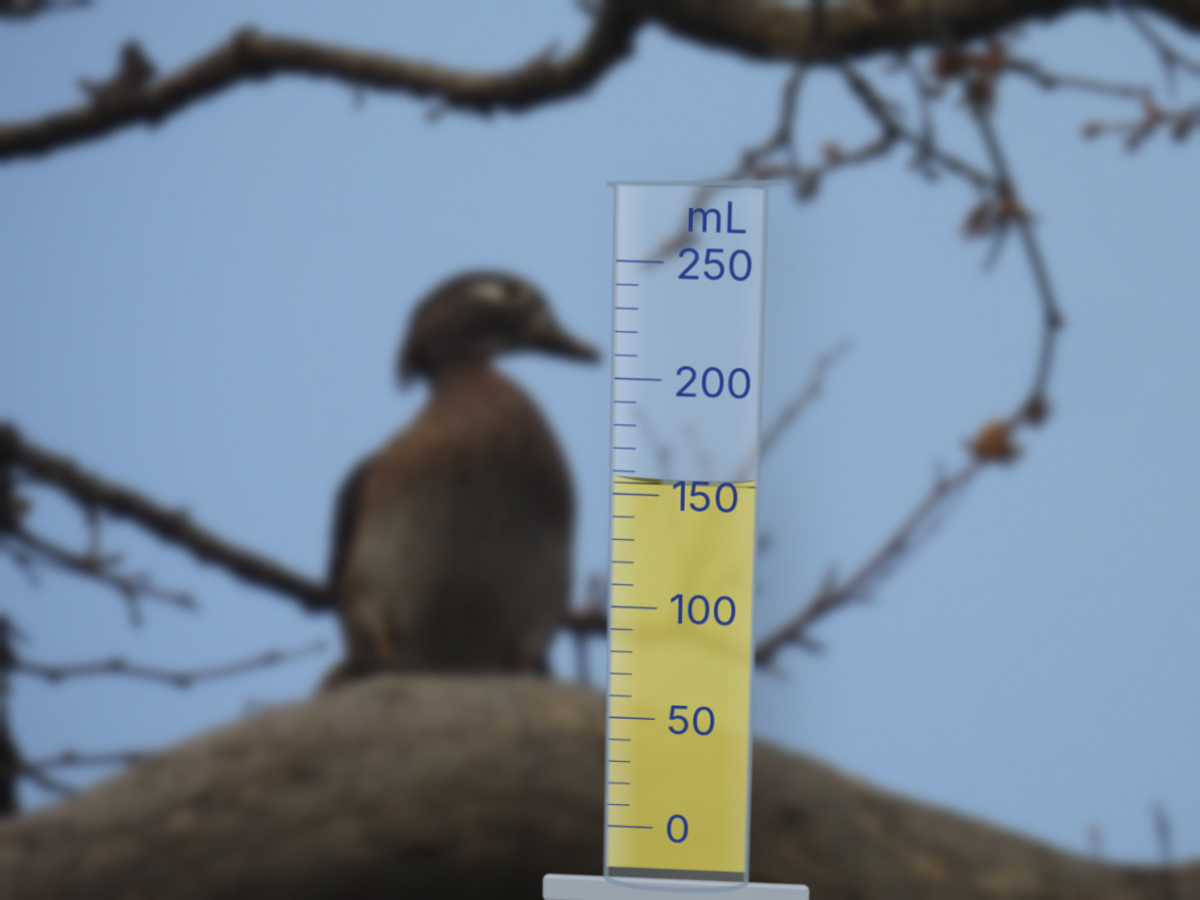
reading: 155mL
